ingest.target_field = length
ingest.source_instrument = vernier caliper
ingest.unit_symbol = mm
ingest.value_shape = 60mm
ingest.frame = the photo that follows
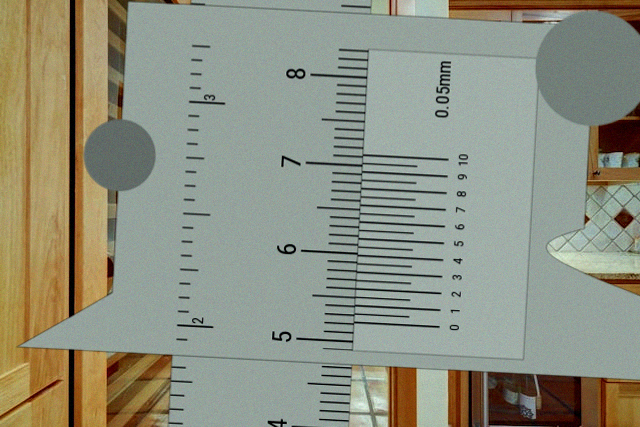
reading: 52.2mm
